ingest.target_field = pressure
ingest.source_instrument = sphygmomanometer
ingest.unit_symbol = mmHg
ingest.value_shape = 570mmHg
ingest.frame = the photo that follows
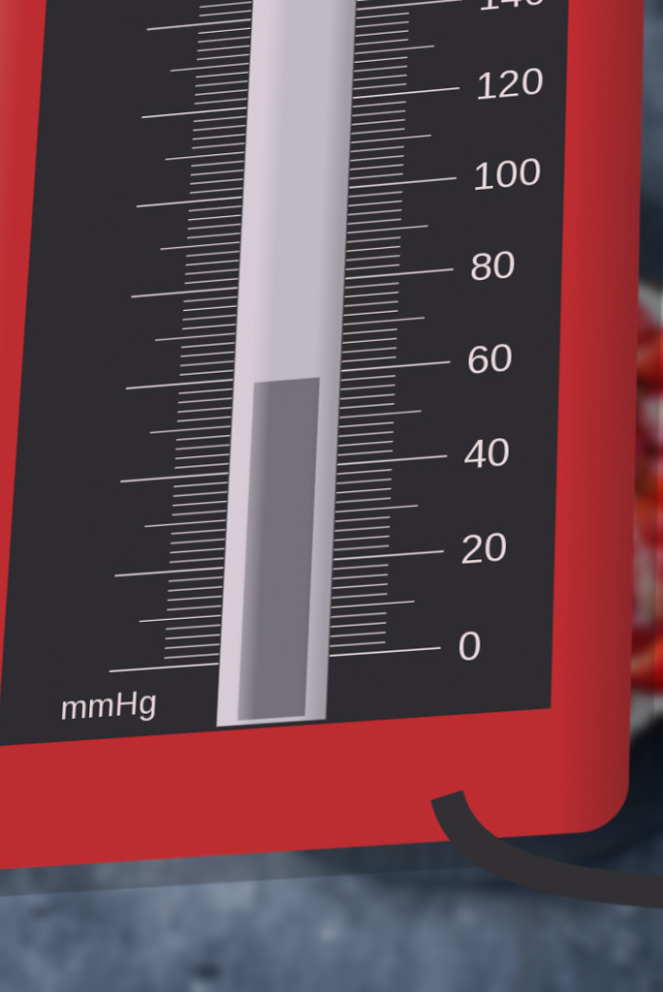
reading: 59mmHg
